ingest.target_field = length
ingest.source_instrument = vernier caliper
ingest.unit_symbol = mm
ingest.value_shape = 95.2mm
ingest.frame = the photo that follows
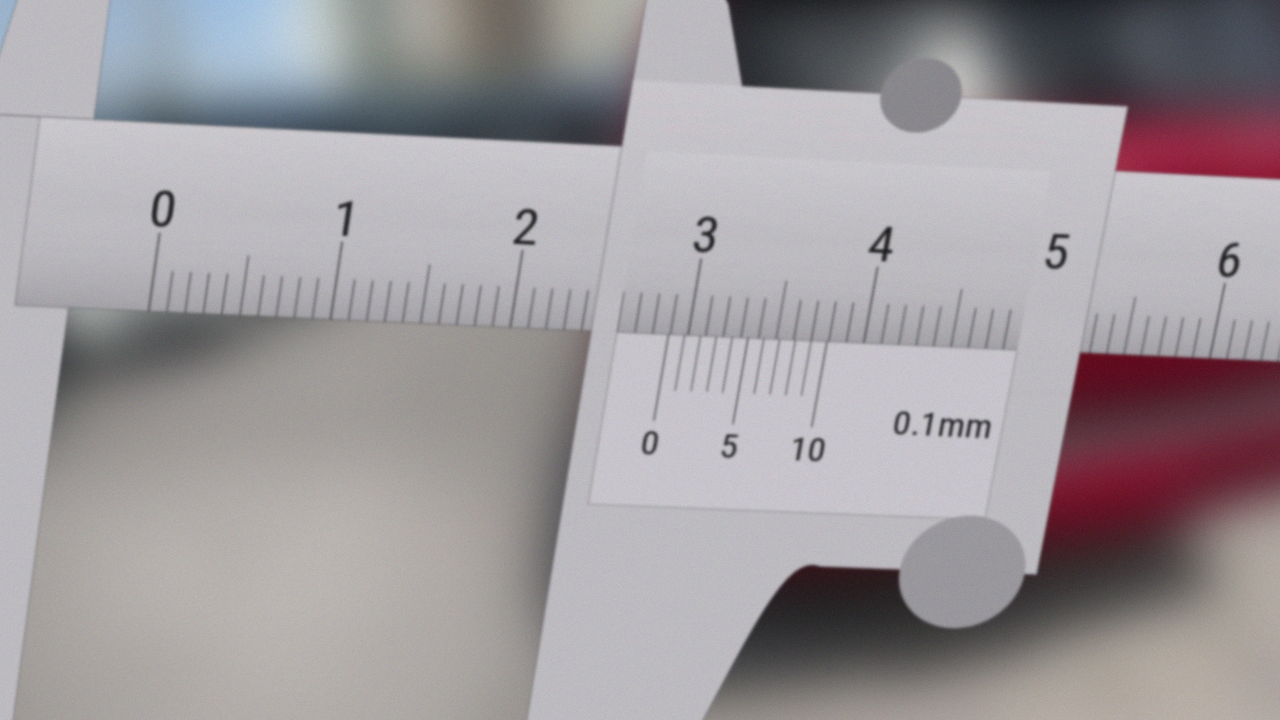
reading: 28.9mm
